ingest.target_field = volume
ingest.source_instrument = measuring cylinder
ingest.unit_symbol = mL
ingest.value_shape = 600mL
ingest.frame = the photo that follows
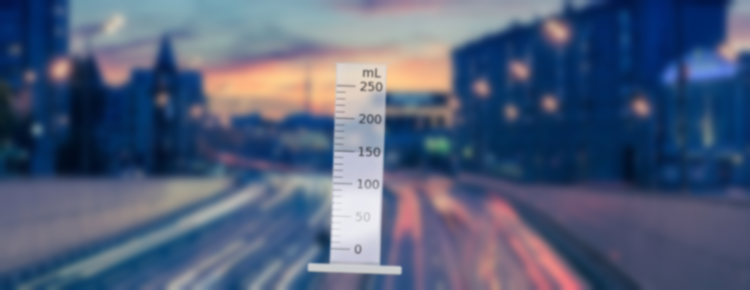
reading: 150mL
